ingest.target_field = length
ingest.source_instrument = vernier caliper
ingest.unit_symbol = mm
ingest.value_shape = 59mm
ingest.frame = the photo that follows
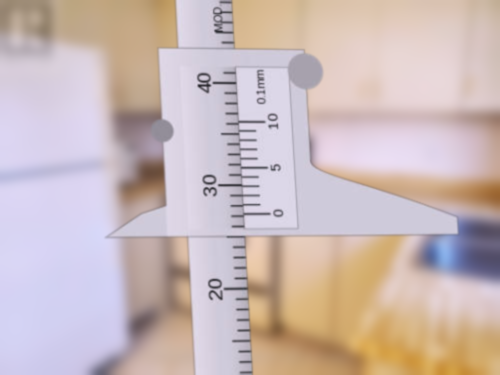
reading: 27.2mm
